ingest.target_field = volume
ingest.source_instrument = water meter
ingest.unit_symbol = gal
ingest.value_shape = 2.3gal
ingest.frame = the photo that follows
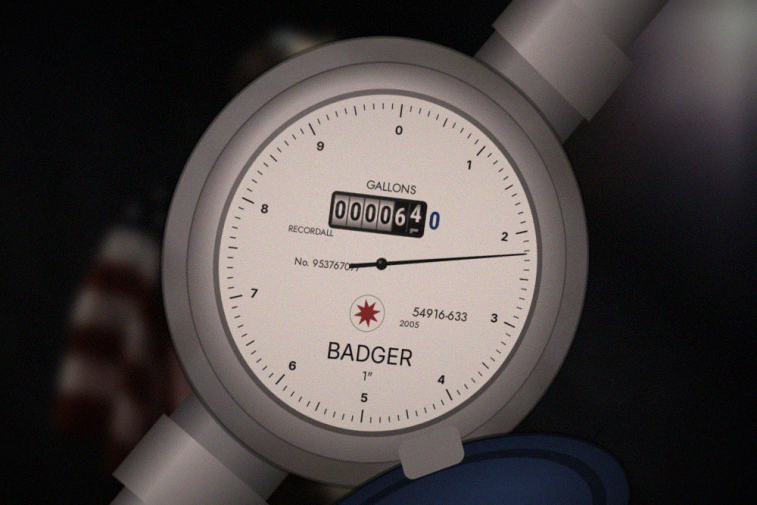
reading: 642.2gal
